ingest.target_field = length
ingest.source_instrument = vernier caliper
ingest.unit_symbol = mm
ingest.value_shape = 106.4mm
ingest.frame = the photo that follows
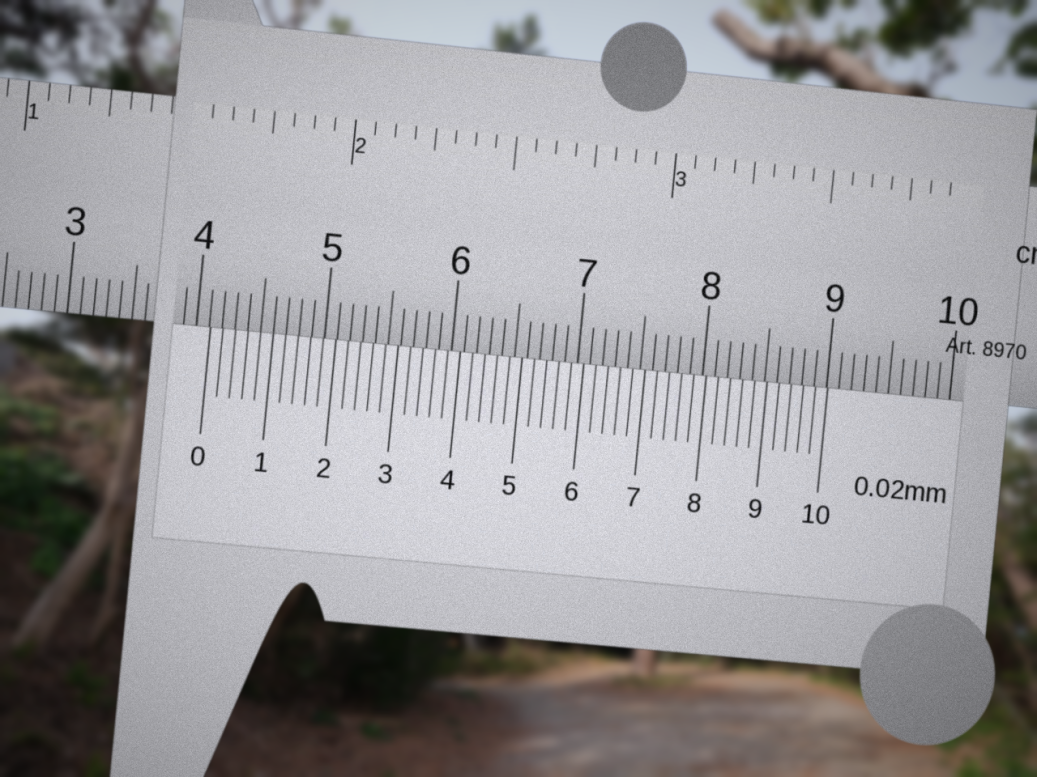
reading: 41.1mm
